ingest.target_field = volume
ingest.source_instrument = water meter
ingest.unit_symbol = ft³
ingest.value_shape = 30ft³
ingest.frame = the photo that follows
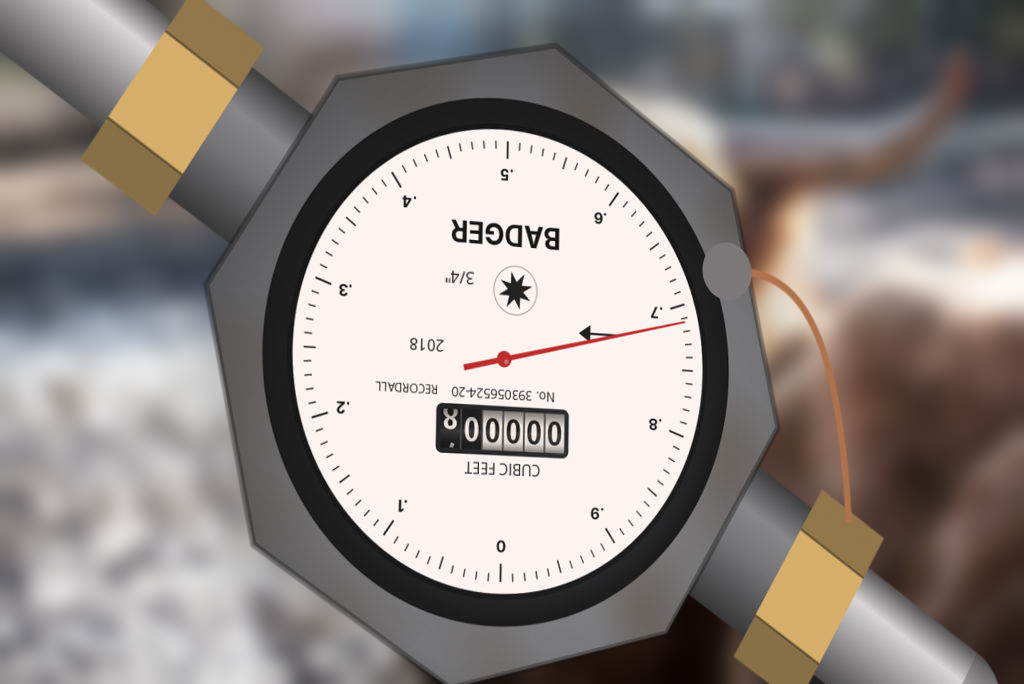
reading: 7.71ft³
